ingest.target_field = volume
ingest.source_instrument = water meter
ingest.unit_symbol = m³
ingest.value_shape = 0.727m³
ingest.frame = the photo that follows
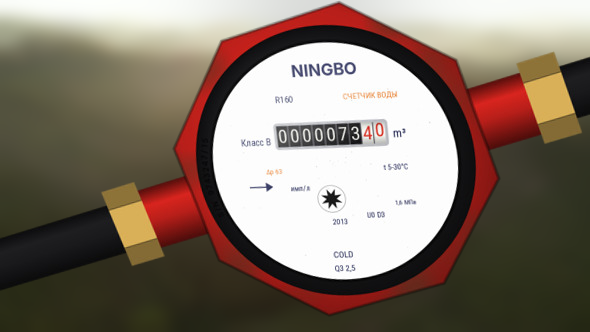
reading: 73.40m³
